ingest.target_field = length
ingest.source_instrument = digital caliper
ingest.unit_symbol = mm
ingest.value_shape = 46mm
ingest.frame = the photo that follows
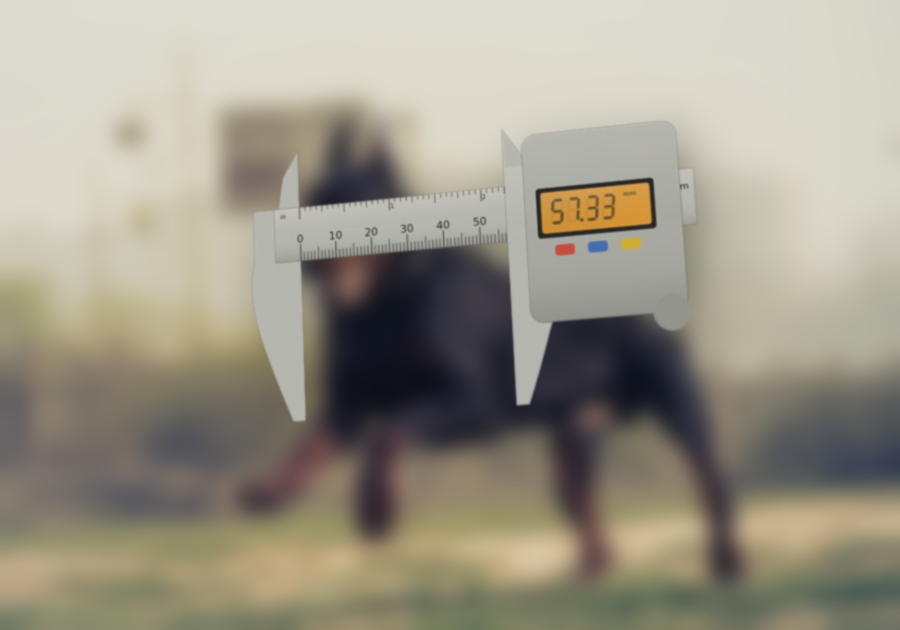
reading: 57.33mm
